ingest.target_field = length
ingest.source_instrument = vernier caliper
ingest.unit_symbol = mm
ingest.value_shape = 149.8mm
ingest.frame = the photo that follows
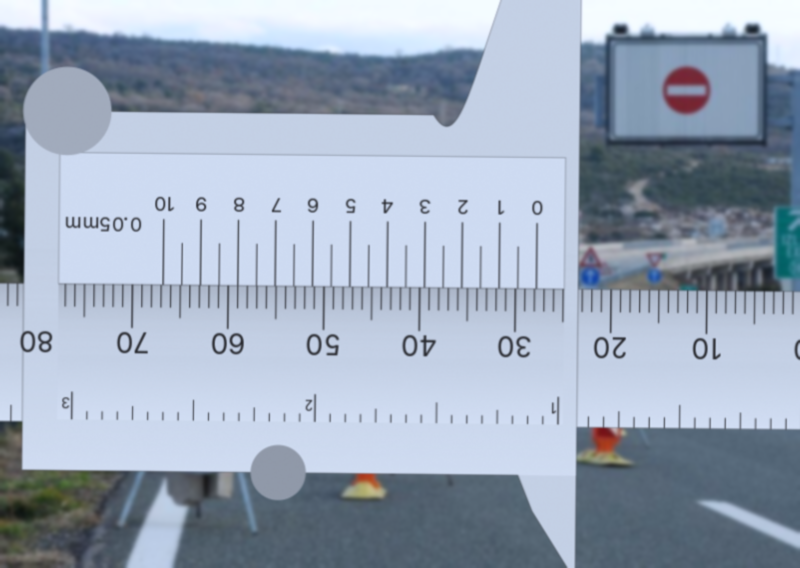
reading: 27.8mm
